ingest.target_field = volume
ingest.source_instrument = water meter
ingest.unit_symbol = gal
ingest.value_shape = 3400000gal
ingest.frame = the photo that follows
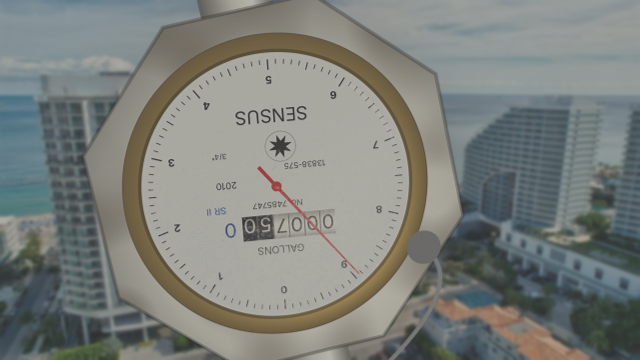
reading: 7498.9gal
